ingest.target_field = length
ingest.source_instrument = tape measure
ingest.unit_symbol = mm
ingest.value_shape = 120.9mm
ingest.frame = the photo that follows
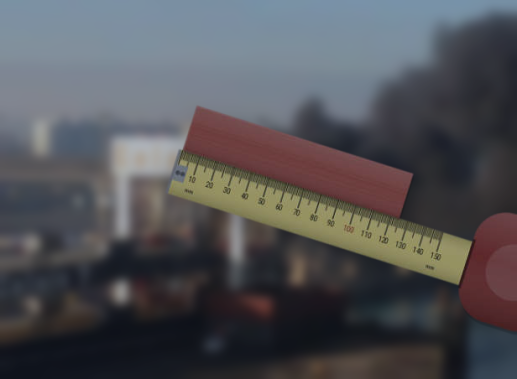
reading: 125mm
